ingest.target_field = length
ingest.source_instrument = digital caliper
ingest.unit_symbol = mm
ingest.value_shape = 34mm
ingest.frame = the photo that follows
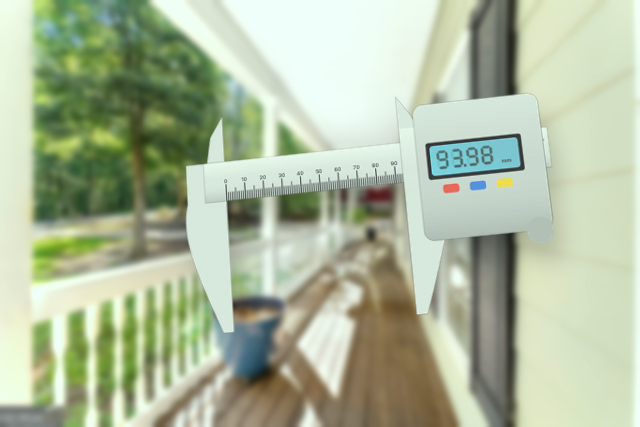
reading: 93.98mm
